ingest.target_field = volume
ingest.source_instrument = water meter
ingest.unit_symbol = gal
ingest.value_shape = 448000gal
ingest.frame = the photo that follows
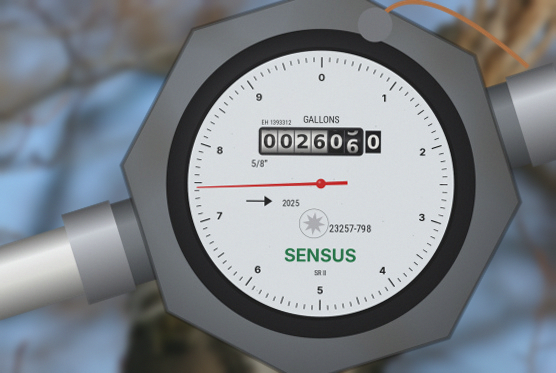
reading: 26057.4gal
